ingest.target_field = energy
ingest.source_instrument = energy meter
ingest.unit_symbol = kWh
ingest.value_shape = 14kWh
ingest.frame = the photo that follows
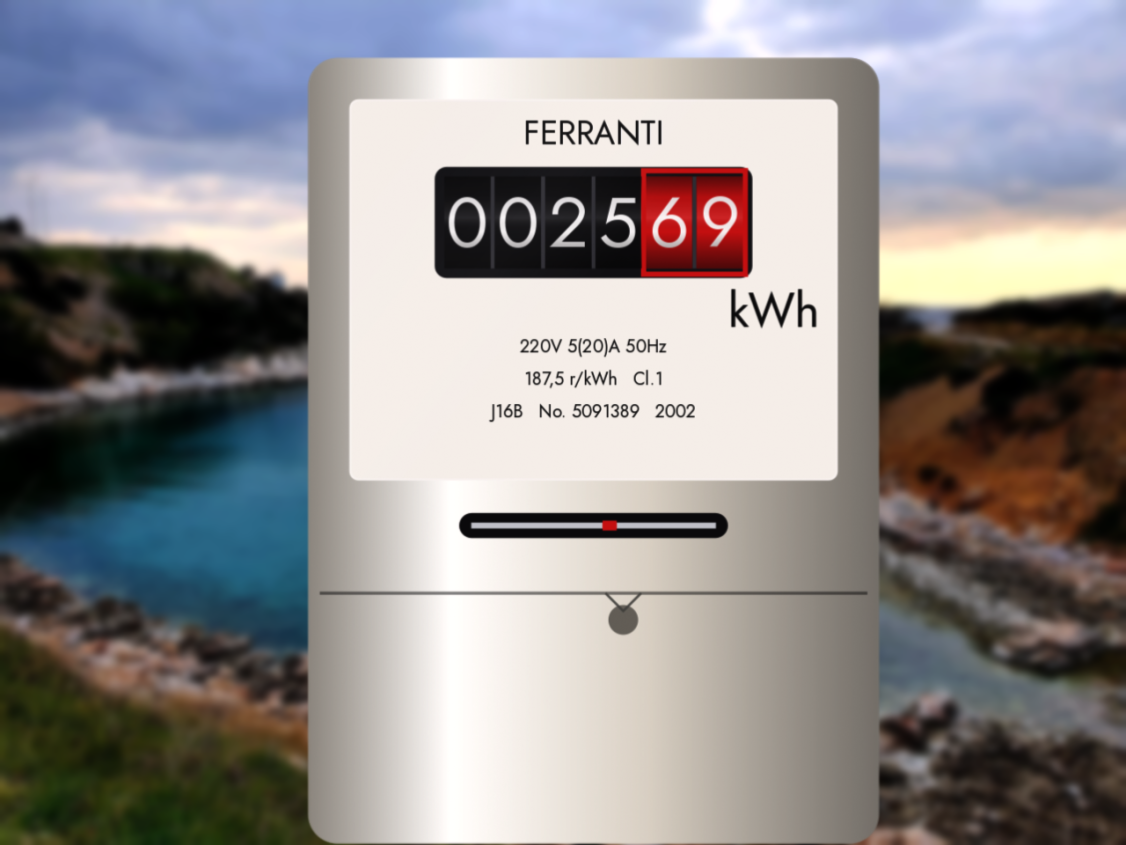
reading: 25.69kWh
